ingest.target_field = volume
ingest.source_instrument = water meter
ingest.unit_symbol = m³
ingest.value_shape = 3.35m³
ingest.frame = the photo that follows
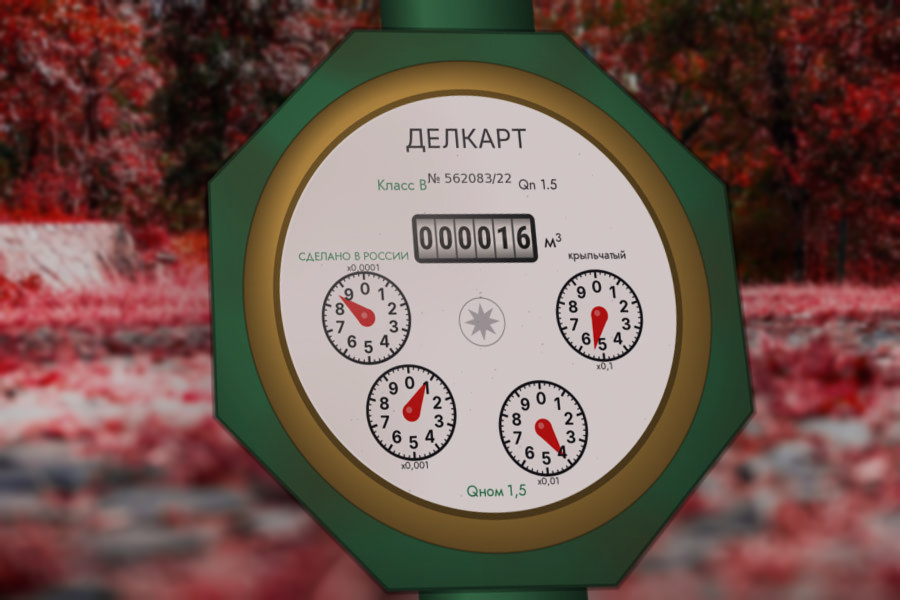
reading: 16.5408m³
